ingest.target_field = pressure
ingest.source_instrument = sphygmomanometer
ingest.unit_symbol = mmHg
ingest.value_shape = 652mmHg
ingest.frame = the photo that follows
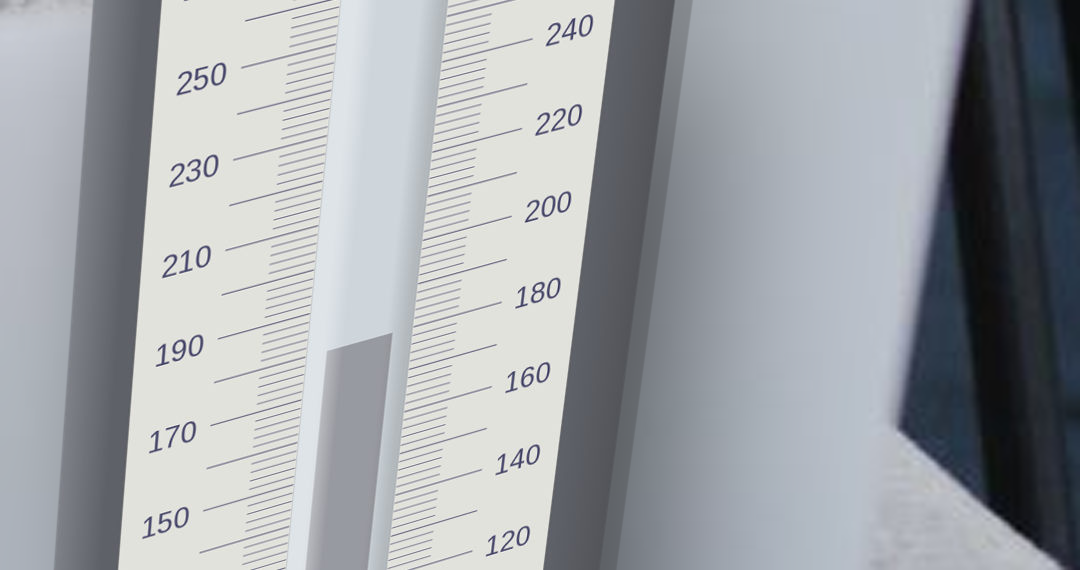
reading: 180mmHg
